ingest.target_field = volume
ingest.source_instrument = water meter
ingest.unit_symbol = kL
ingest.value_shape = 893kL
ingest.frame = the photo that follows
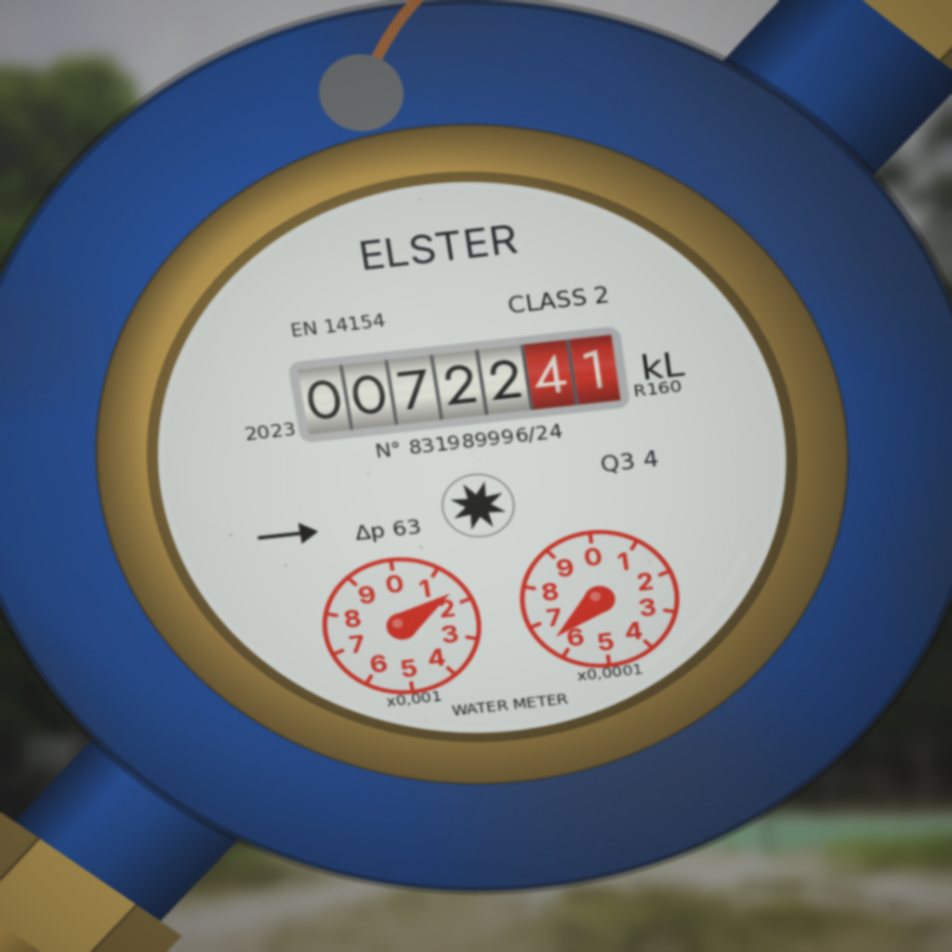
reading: 722.4116kL
